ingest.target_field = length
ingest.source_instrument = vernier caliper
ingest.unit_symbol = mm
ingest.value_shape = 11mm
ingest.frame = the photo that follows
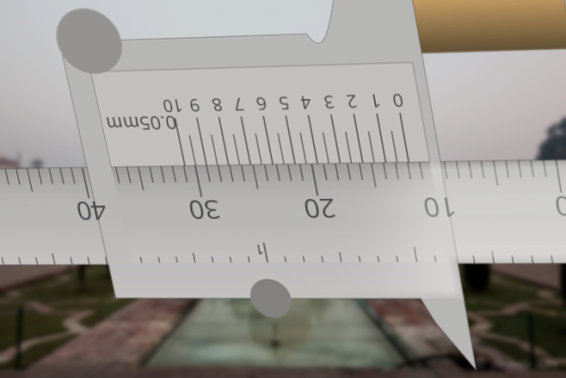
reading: 11.9mm
